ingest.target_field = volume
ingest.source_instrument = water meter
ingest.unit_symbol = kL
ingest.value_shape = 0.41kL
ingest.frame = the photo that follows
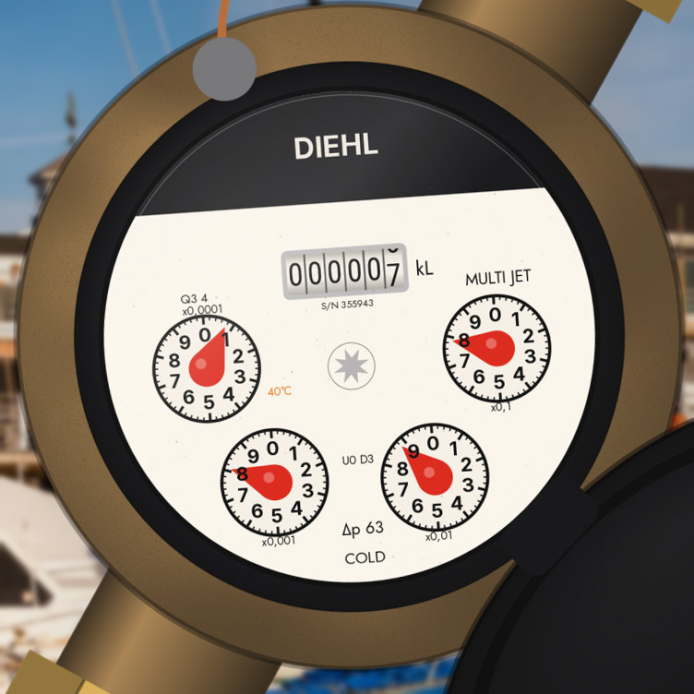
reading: 6.7880kL
